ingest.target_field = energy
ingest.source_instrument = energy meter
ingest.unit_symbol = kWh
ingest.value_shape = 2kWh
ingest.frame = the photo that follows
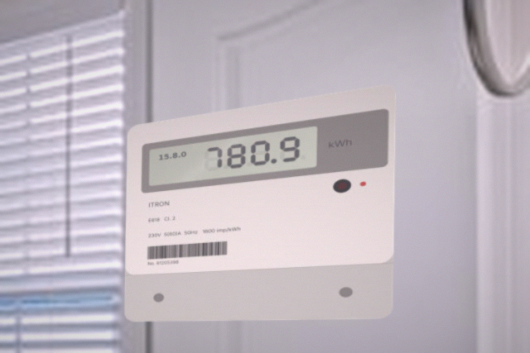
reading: 780.9kWh
